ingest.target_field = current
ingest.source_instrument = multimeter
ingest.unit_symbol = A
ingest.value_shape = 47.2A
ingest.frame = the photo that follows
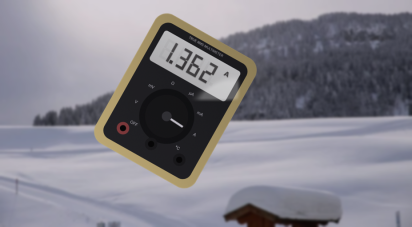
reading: 1.362A
